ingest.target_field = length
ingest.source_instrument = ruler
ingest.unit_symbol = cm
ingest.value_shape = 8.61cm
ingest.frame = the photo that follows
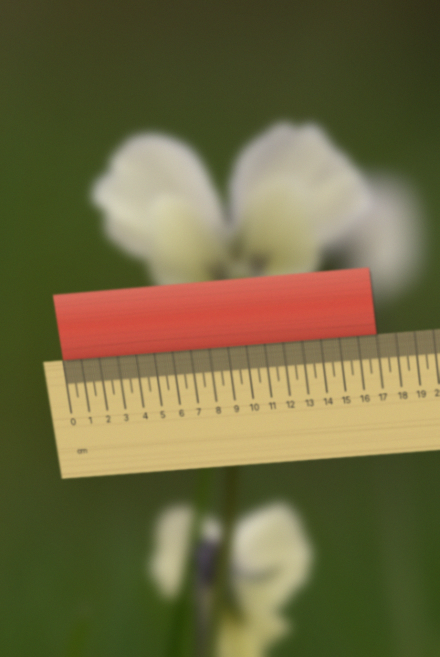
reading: 17cm
